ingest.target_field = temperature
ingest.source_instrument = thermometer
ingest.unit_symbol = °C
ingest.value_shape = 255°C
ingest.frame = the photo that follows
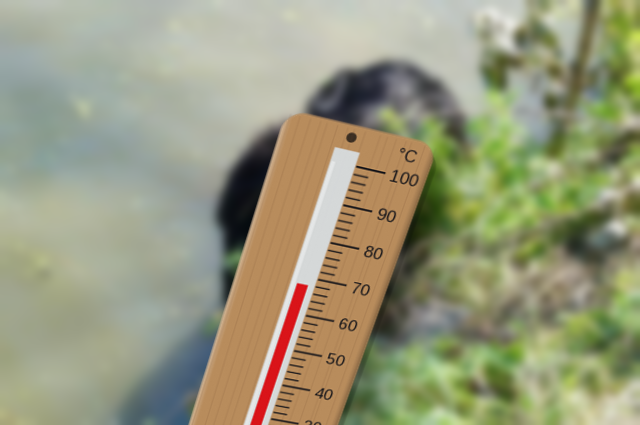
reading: 68°C
